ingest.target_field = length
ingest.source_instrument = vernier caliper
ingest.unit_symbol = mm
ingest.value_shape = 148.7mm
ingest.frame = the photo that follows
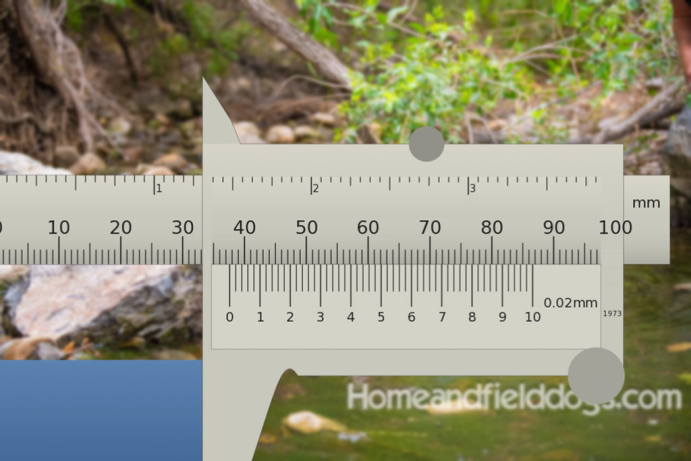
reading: 37.6mm
